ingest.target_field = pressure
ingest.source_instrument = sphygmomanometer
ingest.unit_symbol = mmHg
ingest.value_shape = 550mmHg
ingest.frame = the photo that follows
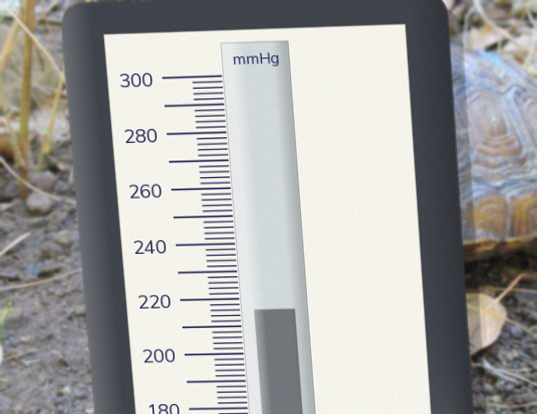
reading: 216mmHg
